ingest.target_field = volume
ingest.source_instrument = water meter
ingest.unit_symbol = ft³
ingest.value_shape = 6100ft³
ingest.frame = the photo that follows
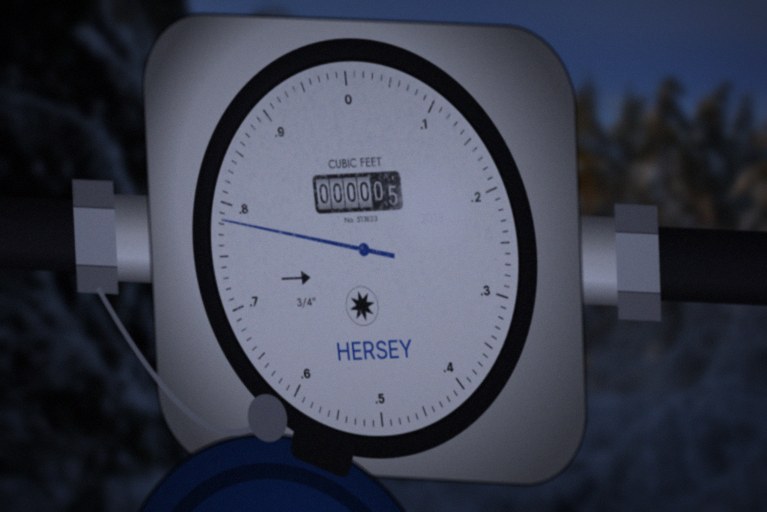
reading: 4.78ft³
